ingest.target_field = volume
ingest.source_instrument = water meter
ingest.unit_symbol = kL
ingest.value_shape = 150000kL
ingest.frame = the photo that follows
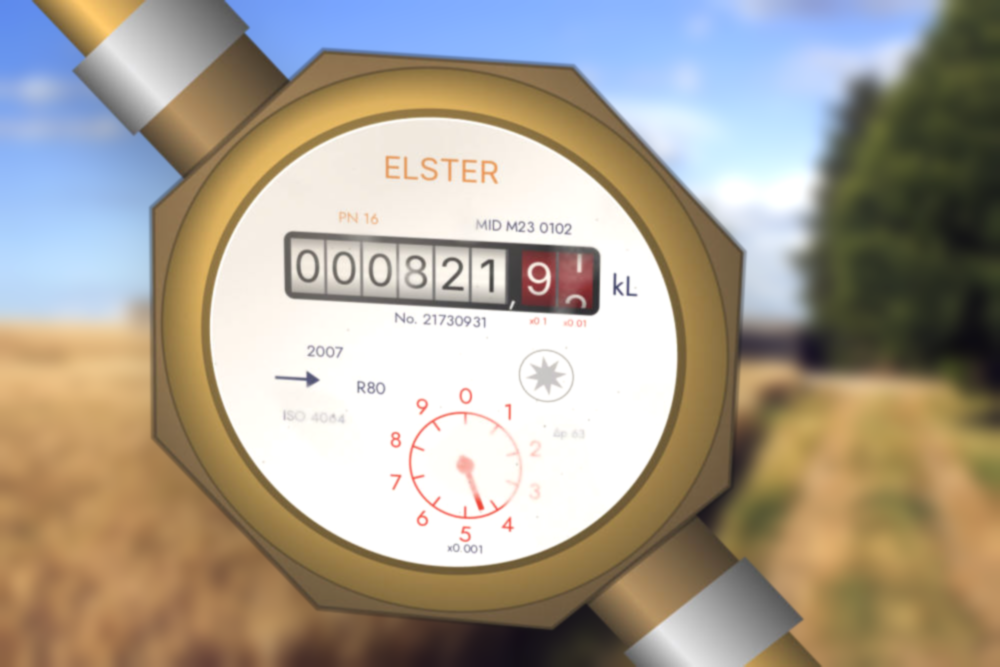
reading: 821.914kL
